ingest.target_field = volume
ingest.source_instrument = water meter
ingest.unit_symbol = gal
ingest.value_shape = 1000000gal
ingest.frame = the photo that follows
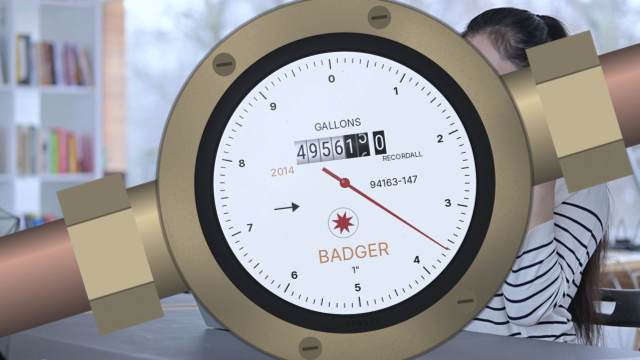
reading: 4956153.6gal
